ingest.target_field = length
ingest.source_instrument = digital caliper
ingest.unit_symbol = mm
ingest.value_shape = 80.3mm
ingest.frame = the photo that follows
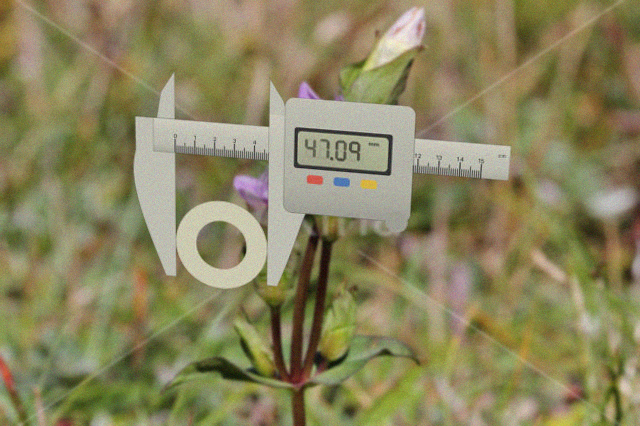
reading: 47.09mm
